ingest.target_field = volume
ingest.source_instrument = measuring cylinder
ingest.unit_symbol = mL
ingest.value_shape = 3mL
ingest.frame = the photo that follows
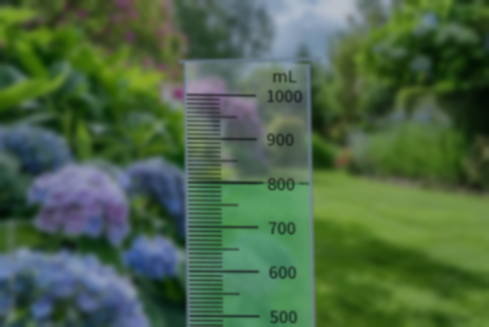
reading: 800mL
